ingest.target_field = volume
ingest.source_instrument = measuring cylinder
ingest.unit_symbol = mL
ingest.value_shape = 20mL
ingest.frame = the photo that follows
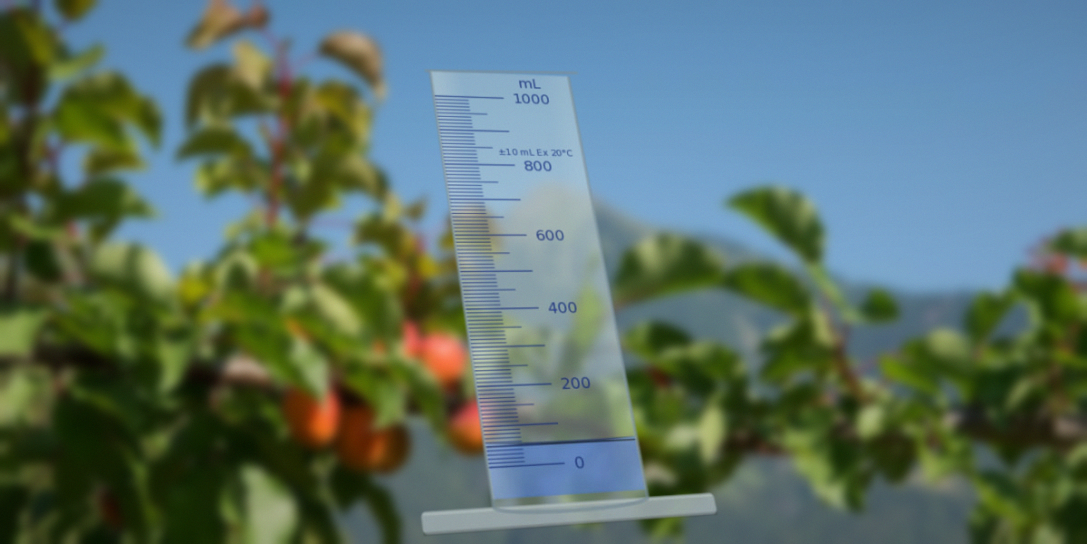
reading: 50mL
